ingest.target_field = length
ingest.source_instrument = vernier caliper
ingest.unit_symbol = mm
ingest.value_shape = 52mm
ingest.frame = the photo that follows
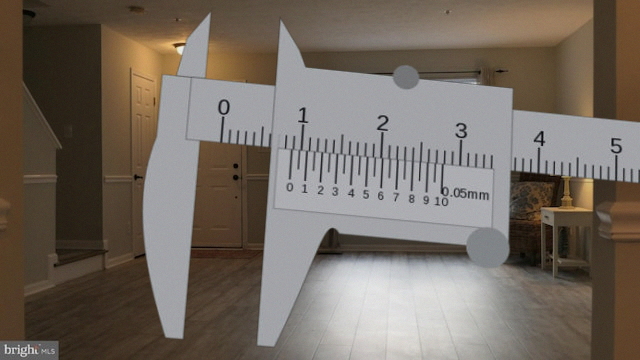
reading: 8.8mm
